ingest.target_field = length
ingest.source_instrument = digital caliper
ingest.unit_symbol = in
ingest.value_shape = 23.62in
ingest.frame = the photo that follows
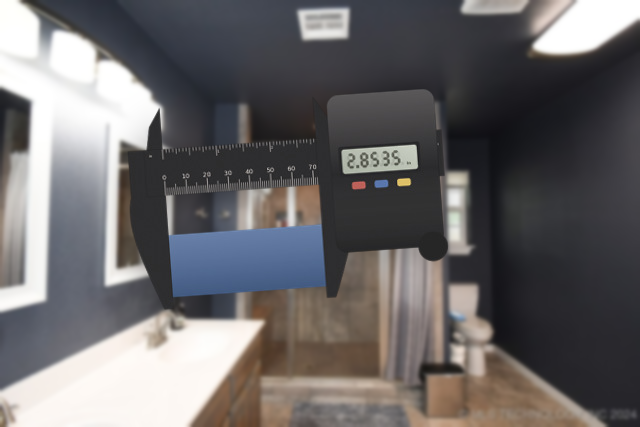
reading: 2.8535in
